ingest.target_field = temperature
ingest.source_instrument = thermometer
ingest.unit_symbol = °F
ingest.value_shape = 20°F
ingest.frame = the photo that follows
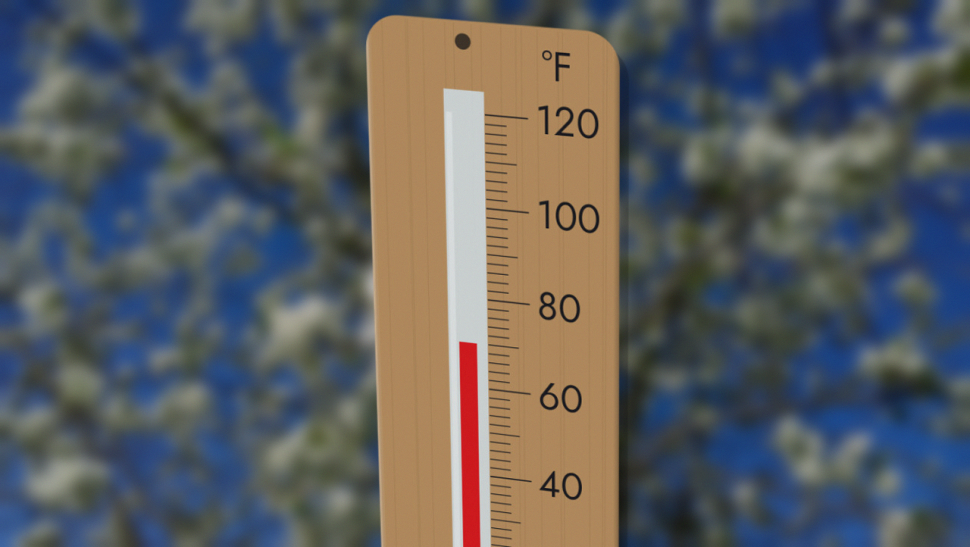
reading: 70°F
